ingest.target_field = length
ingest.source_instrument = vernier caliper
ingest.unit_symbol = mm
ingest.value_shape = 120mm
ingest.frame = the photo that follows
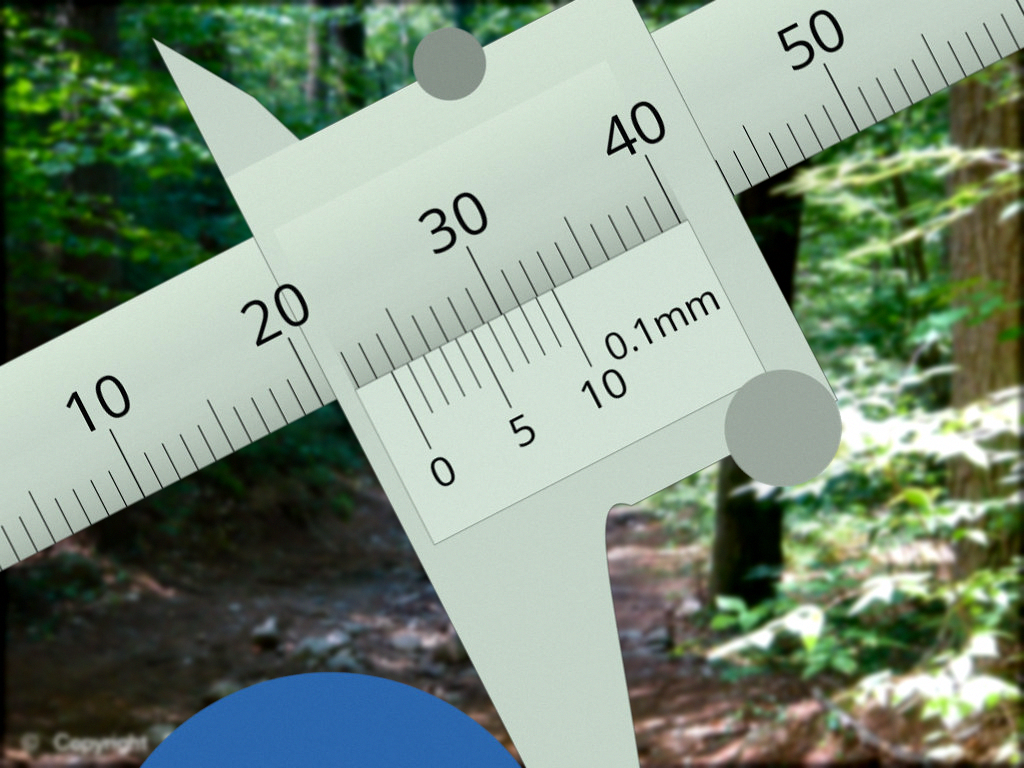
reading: 23.8mm
